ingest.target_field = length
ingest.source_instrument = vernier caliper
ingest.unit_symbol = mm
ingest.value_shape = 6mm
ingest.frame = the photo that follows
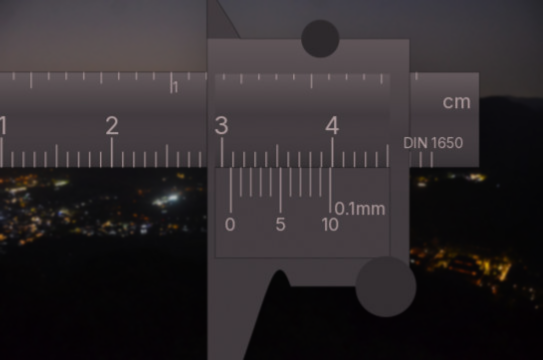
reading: 30.8mm
